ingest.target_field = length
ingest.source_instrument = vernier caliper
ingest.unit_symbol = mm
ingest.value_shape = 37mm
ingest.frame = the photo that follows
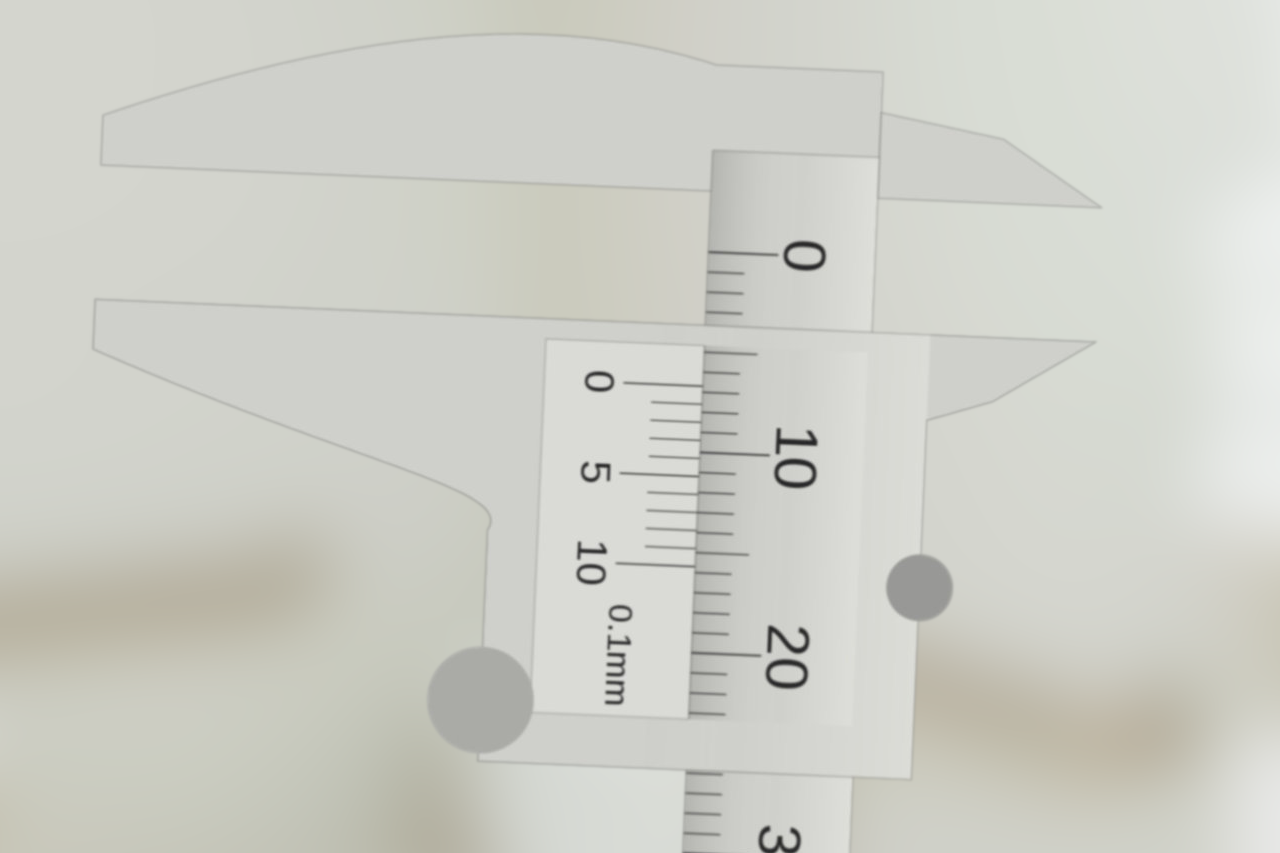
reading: 6.7mm
